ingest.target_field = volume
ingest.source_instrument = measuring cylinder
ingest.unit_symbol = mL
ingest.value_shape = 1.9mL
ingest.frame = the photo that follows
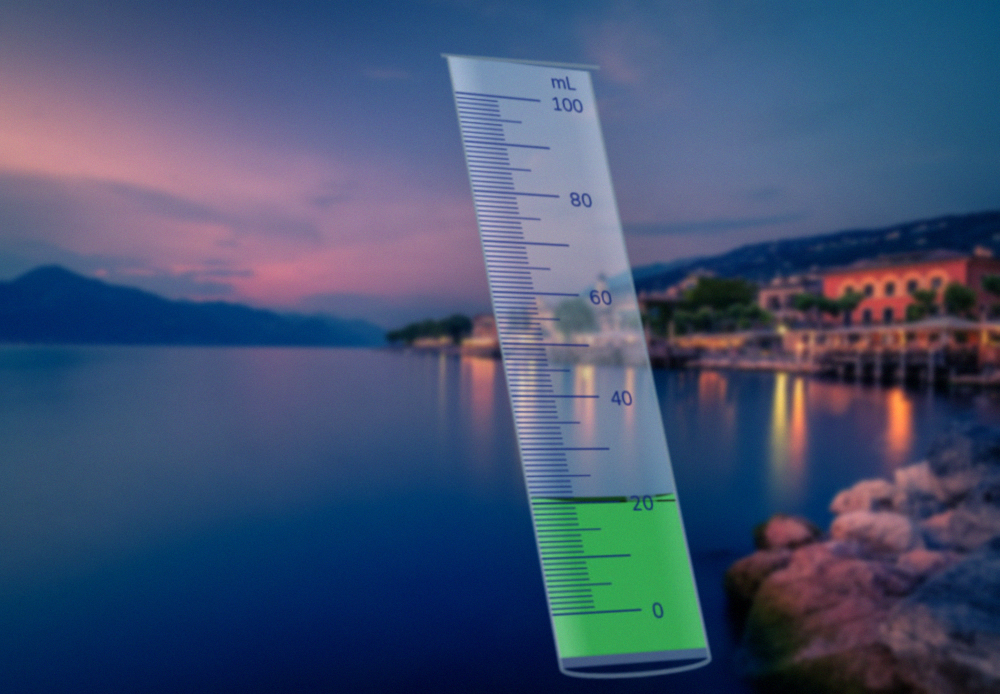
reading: 20mL
